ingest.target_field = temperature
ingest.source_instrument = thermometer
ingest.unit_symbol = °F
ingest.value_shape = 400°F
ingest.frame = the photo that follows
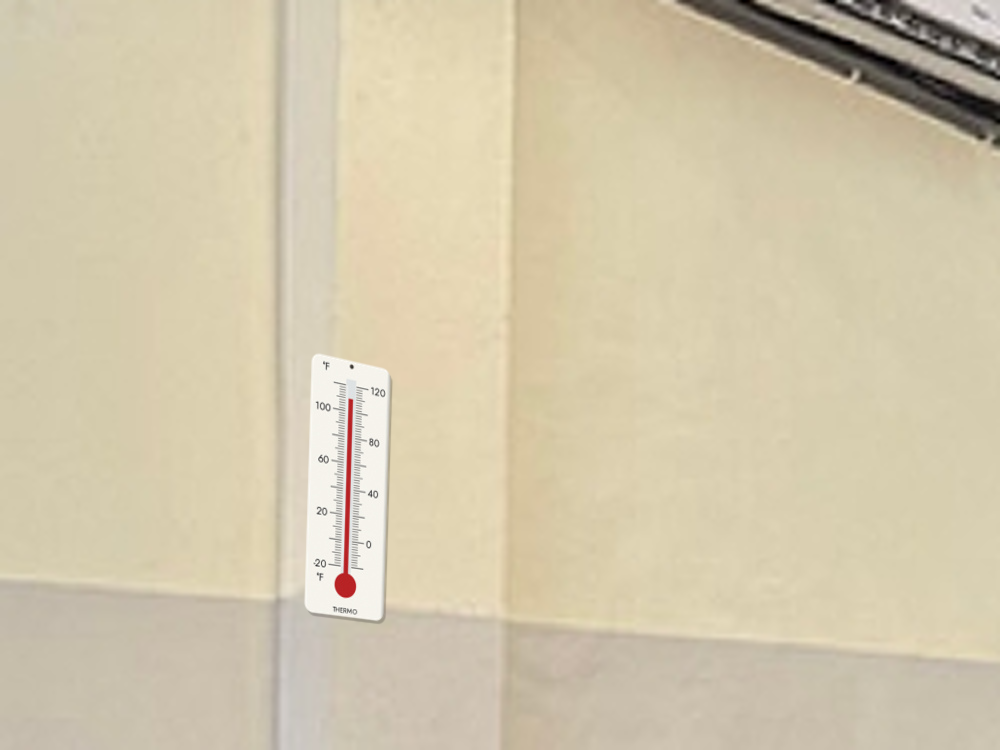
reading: 110°F
